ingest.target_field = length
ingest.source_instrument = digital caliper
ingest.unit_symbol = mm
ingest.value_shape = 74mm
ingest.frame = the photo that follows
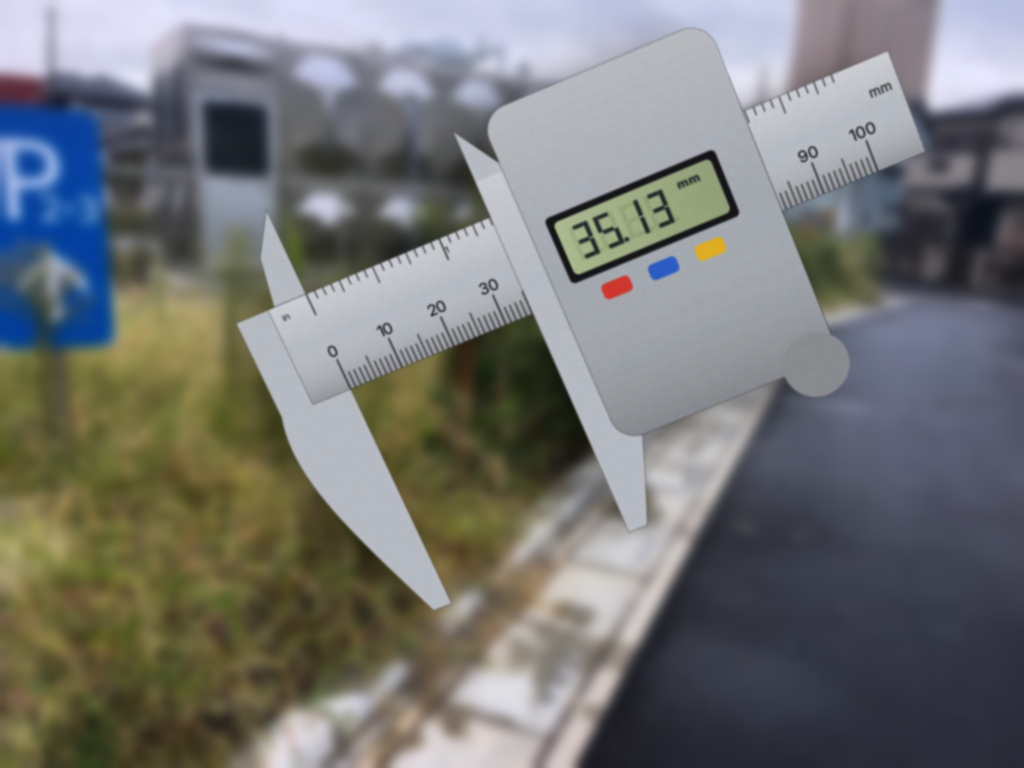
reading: 35.13mm
